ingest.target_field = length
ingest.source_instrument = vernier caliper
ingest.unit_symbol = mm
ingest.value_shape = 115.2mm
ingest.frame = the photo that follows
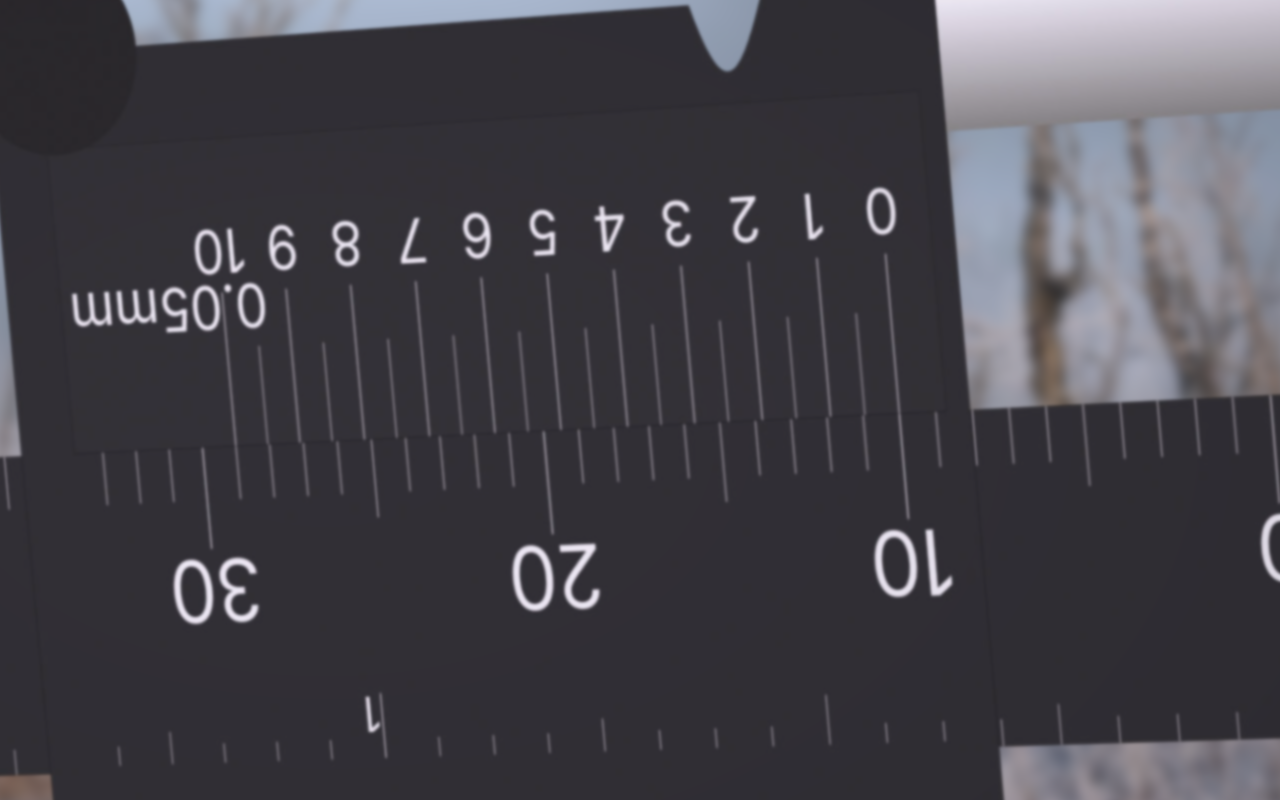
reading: 10.0mm
